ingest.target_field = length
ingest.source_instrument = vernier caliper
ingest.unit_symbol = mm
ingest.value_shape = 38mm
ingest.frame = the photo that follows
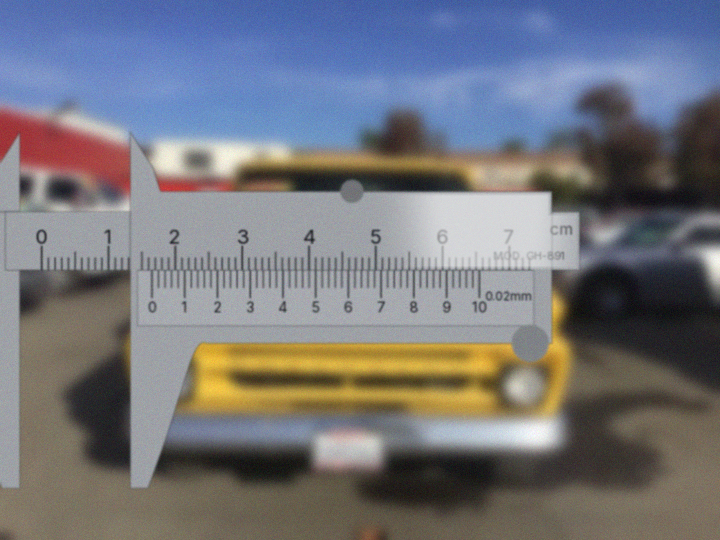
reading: 16.5mm
